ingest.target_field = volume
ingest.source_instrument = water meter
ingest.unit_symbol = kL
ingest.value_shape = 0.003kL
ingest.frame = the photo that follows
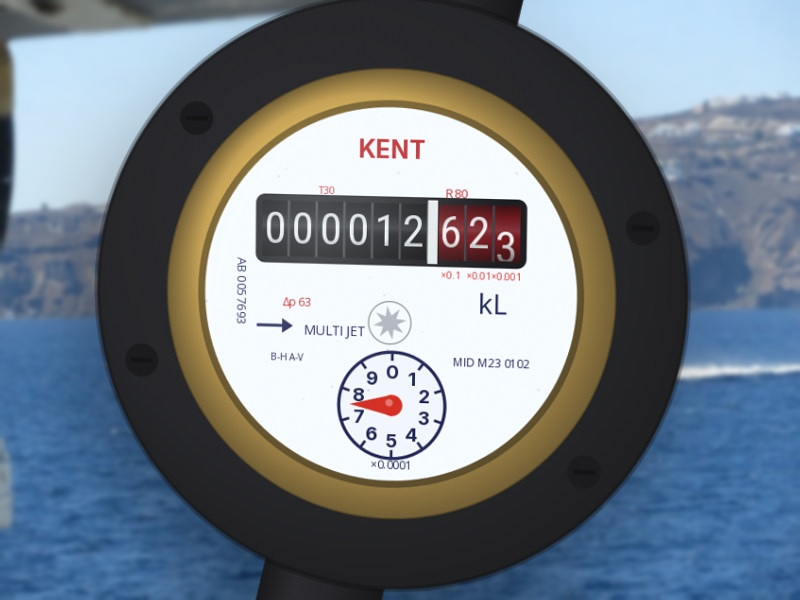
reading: 12.6227kL
